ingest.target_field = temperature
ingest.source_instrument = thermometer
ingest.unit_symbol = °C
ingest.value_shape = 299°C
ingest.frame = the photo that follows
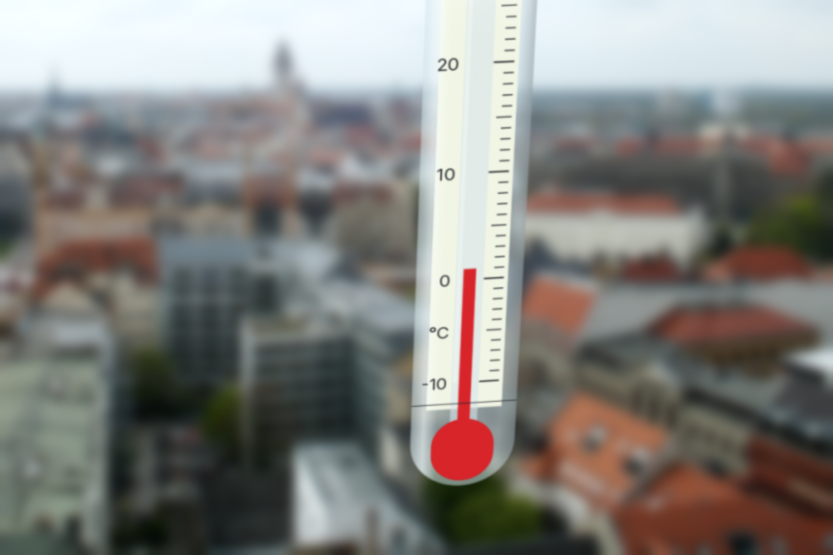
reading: 1°C
